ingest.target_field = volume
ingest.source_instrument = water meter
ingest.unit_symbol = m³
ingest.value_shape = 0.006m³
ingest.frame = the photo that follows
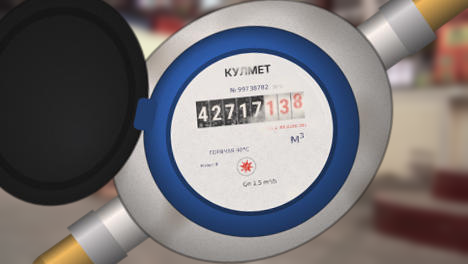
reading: 42717.138m³
